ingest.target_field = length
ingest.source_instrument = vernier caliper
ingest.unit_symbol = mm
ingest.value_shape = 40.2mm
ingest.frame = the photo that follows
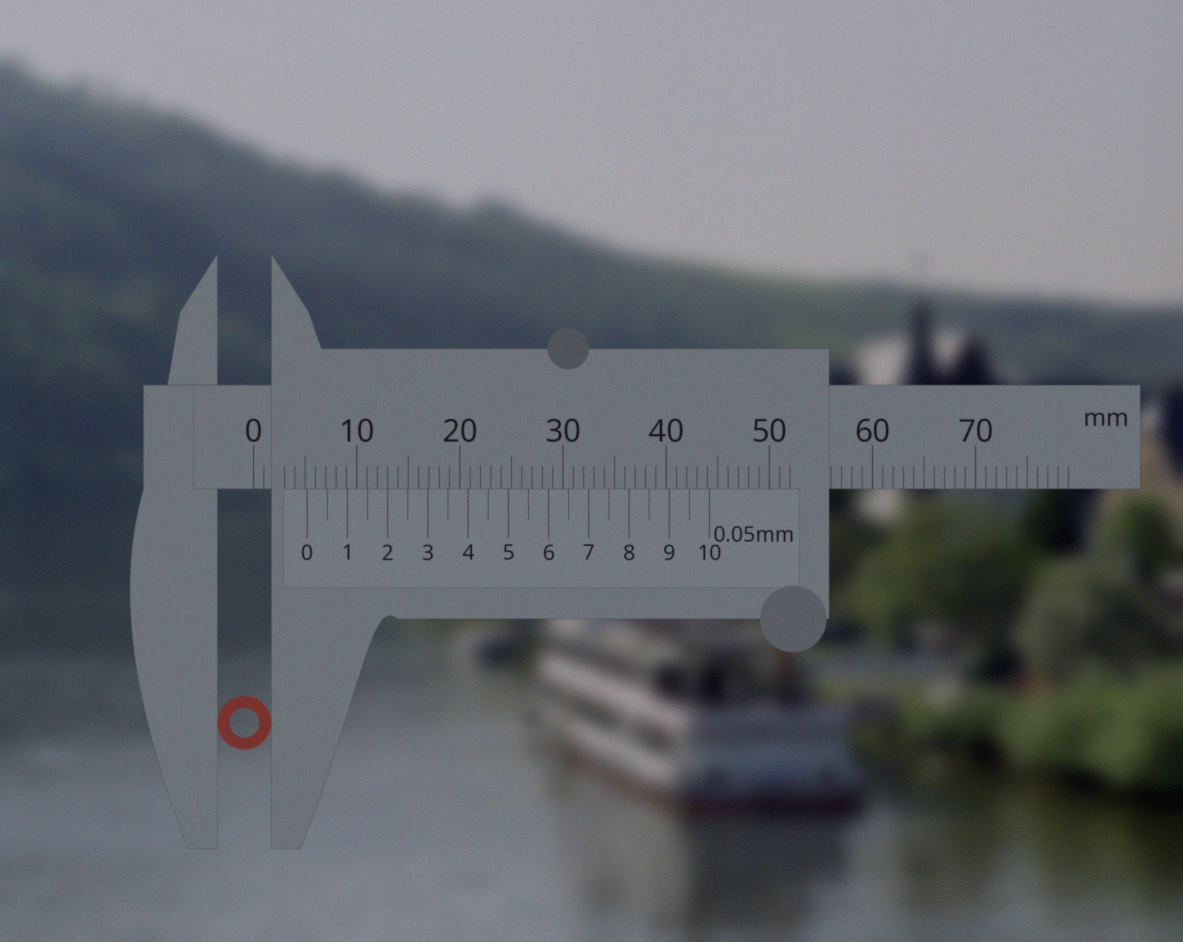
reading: 5.2mm
